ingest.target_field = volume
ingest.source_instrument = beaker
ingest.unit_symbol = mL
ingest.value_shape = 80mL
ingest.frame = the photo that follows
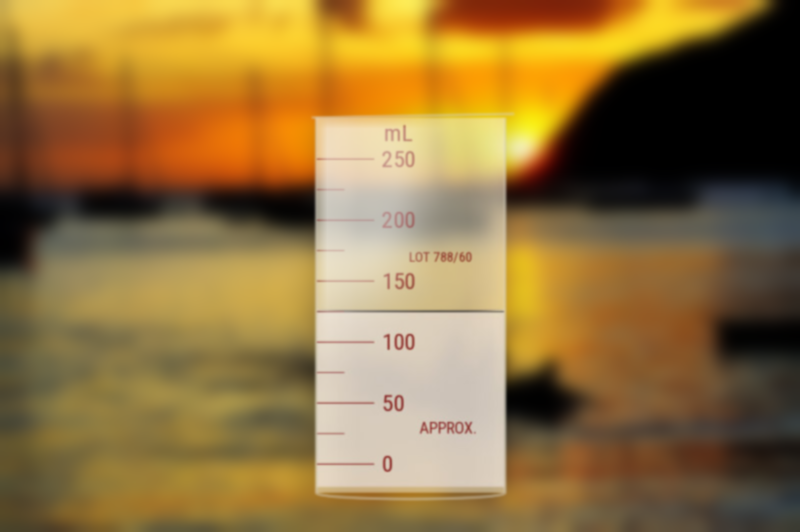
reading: 125mL
